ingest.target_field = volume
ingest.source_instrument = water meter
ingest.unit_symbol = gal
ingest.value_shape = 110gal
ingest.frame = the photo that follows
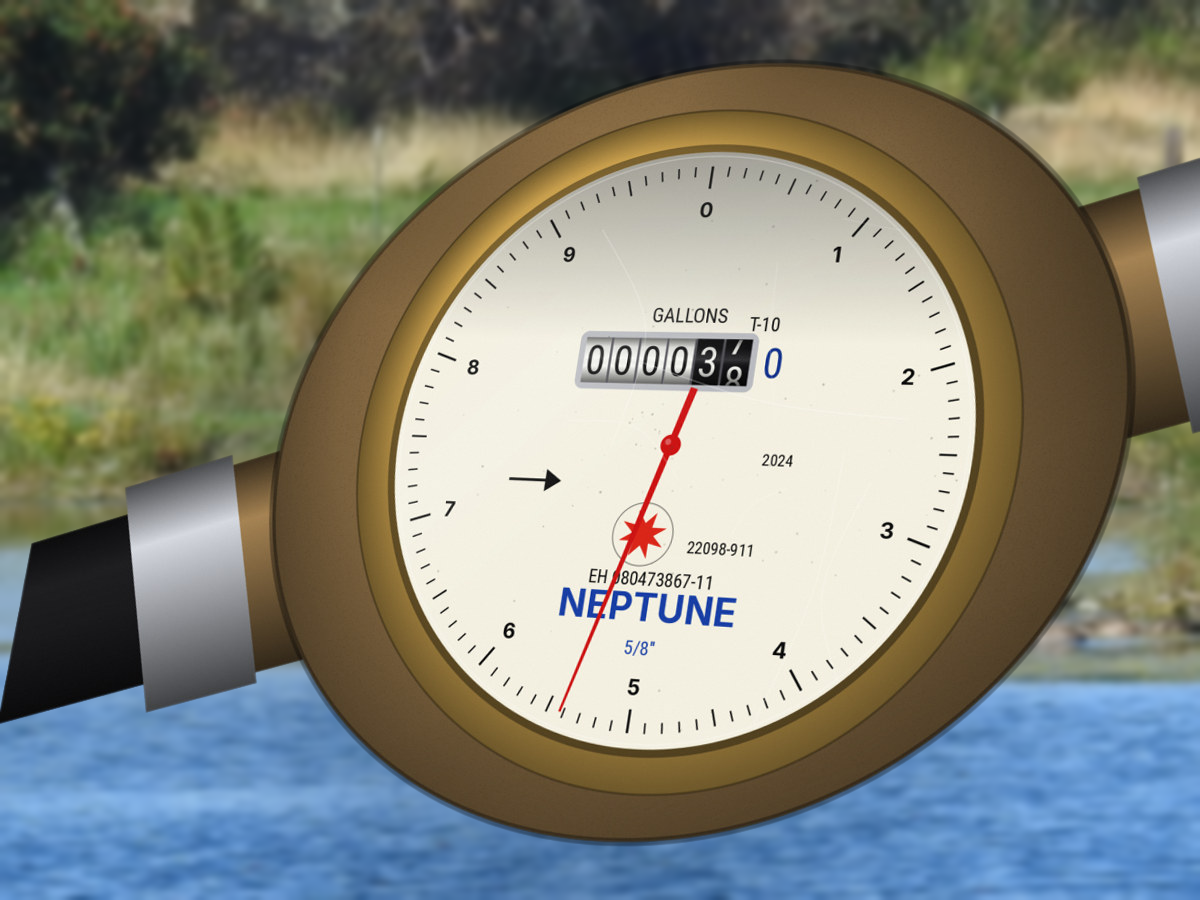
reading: 375.4gal
